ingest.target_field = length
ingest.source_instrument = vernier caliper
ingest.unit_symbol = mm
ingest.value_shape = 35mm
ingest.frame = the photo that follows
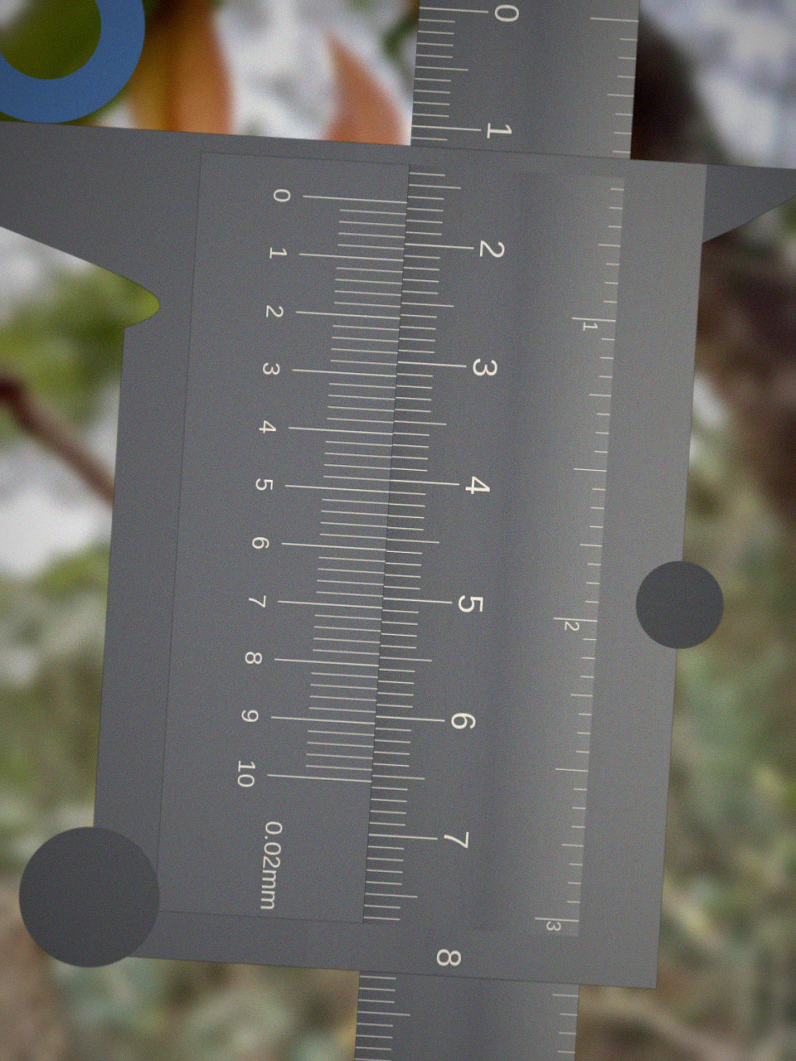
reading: 16.5mm
